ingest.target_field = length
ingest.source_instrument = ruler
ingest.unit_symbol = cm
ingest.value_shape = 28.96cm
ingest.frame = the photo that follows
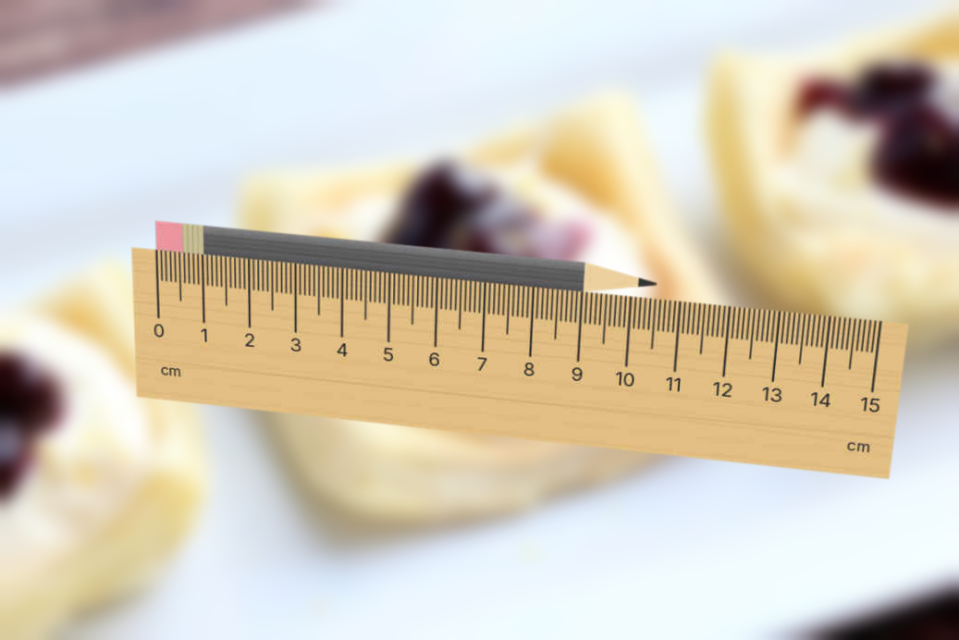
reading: 10.5cm
